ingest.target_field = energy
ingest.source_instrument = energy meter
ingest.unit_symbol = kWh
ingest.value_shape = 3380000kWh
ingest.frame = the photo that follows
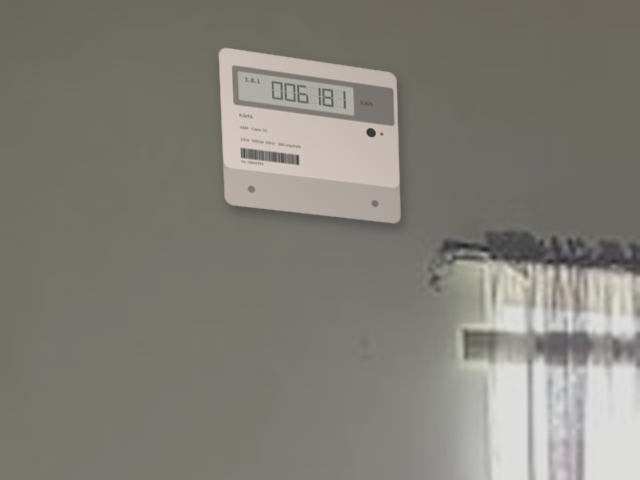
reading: 6181kWh
